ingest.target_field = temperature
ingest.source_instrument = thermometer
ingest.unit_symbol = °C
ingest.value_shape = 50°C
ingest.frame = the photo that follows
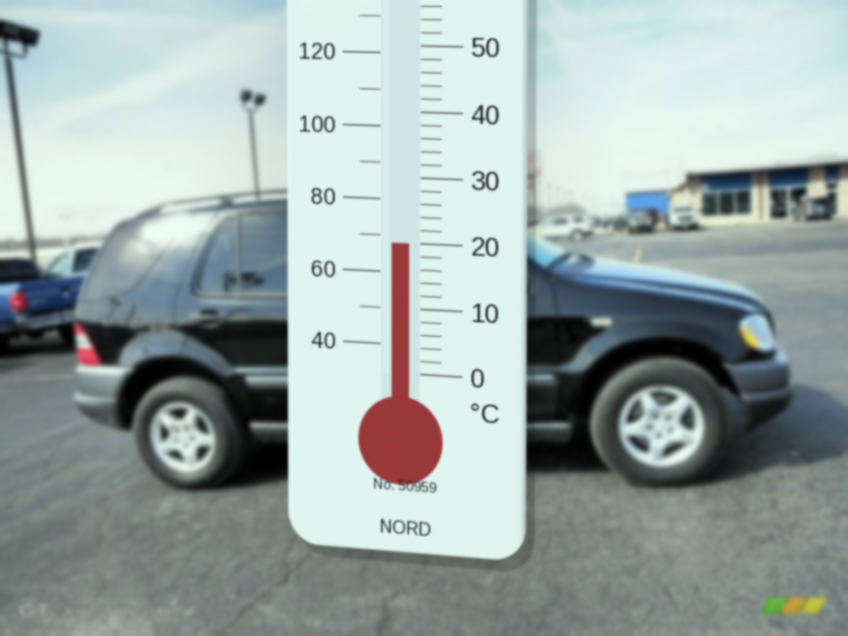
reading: 20°C
